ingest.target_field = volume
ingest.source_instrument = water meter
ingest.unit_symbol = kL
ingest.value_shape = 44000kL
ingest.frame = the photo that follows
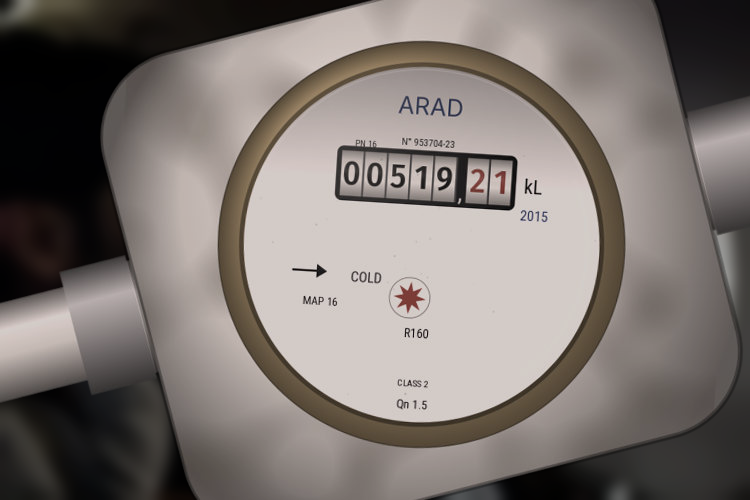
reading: 519.21kL
